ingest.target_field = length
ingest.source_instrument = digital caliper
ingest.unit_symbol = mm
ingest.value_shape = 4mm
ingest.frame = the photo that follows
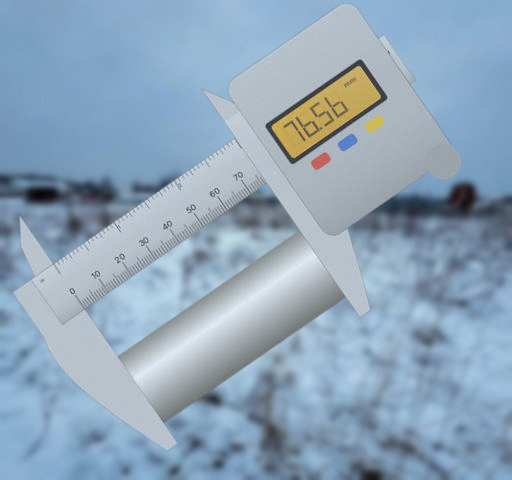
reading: 76.56mm
